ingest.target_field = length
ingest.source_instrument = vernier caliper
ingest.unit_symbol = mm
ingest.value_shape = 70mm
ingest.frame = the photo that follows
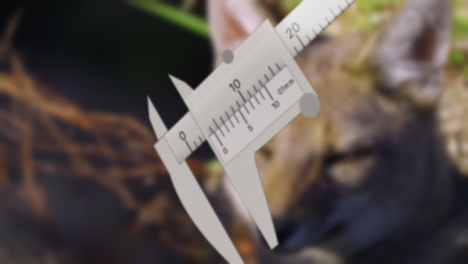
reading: 4.2mm
